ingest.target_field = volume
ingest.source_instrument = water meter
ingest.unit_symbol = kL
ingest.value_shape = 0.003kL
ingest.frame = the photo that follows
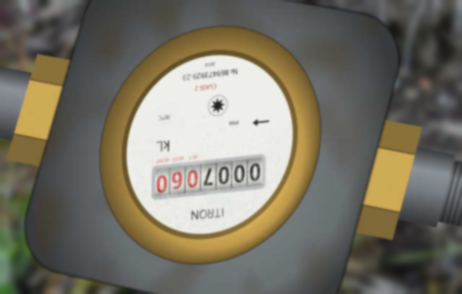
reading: 7.060kL
